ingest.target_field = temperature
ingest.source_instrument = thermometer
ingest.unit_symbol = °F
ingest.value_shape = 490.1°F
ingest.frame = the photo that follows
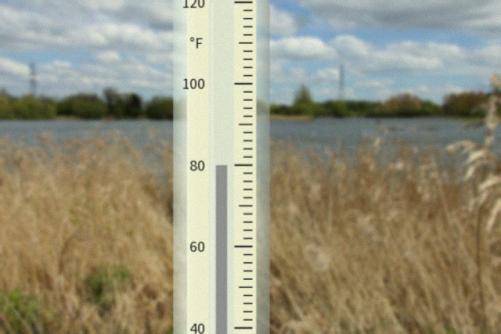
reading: 80°F
